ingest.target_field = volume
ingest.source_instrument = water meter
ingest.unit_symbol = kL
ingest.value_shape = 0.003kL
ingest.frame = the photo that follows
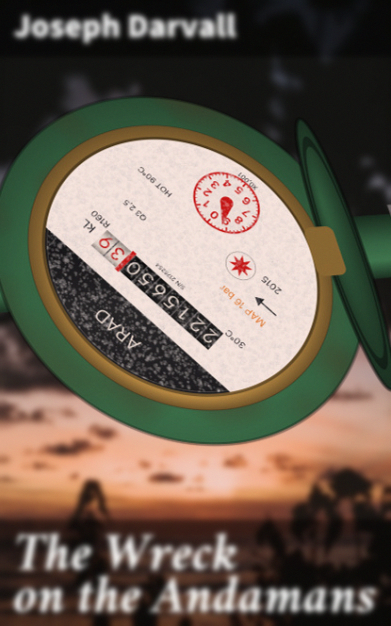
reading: 2215650.389kL
